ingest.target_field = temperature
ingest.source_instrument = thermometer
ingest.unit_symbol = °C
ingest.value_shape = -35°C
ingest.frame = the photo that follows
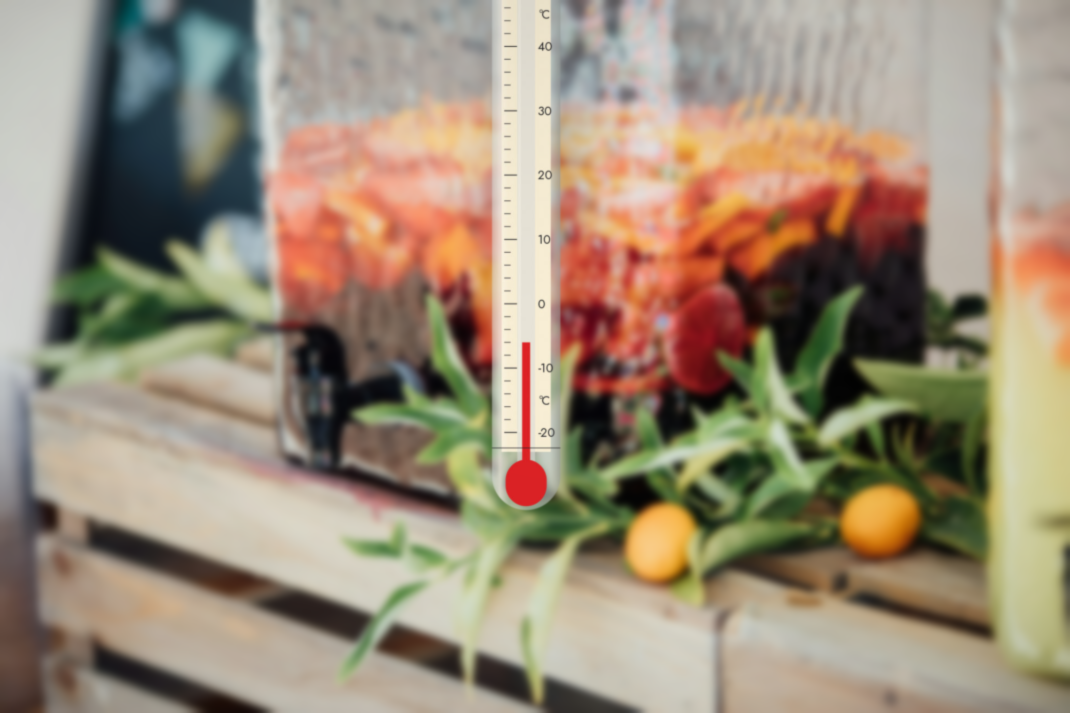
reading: -6°C
